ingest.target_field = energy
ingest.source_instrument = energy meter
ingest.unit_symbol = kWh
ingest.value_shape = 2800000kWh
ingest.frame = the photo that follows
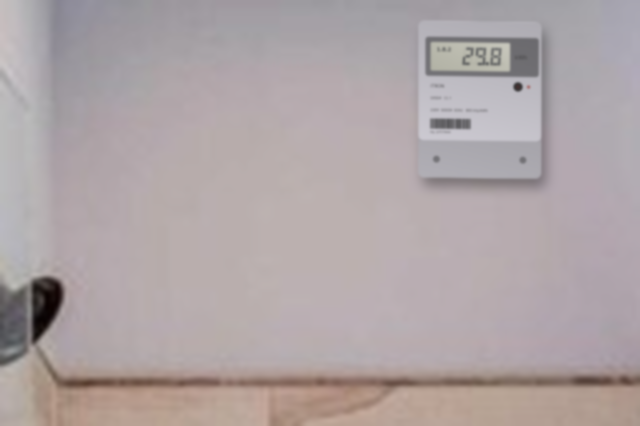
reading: 29.8kWh
